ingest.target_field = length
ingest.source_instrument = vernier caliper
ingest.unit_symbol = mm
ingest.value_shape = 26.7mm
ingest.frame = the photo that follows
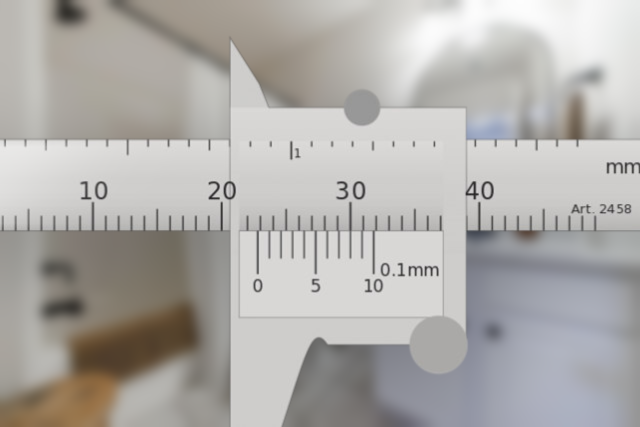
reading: 22.8mm
